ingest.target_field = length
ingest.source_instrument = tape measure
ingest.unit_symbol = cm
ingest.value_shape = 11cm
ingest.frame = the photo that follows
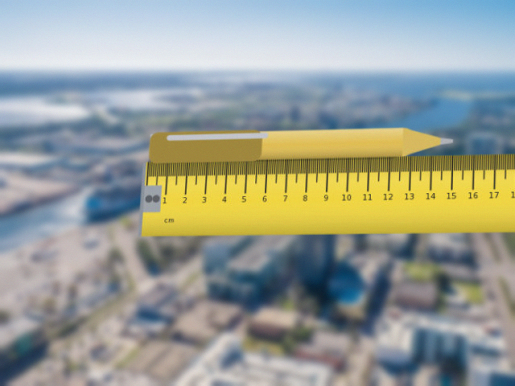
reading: 15cm
